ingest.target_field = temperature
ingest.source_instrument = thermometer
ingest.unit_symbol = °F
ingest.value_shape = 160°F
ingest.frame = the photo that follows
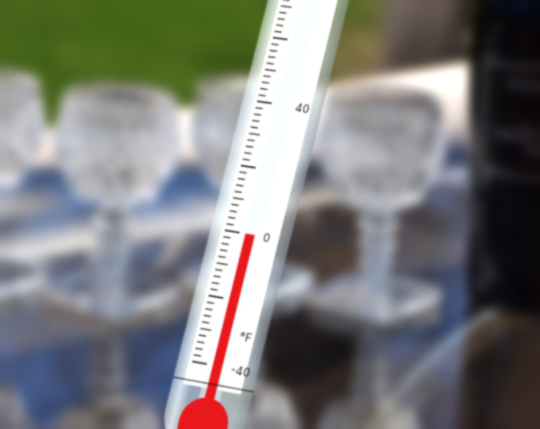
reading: 0°F
